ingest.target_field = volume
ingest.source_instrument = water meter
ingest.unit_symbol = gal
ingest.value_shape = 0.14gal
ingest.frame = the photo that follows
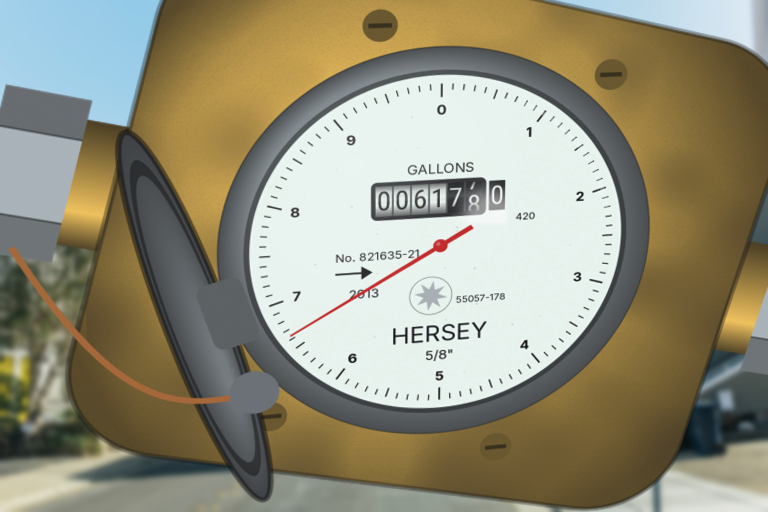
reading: 61776.6gal
